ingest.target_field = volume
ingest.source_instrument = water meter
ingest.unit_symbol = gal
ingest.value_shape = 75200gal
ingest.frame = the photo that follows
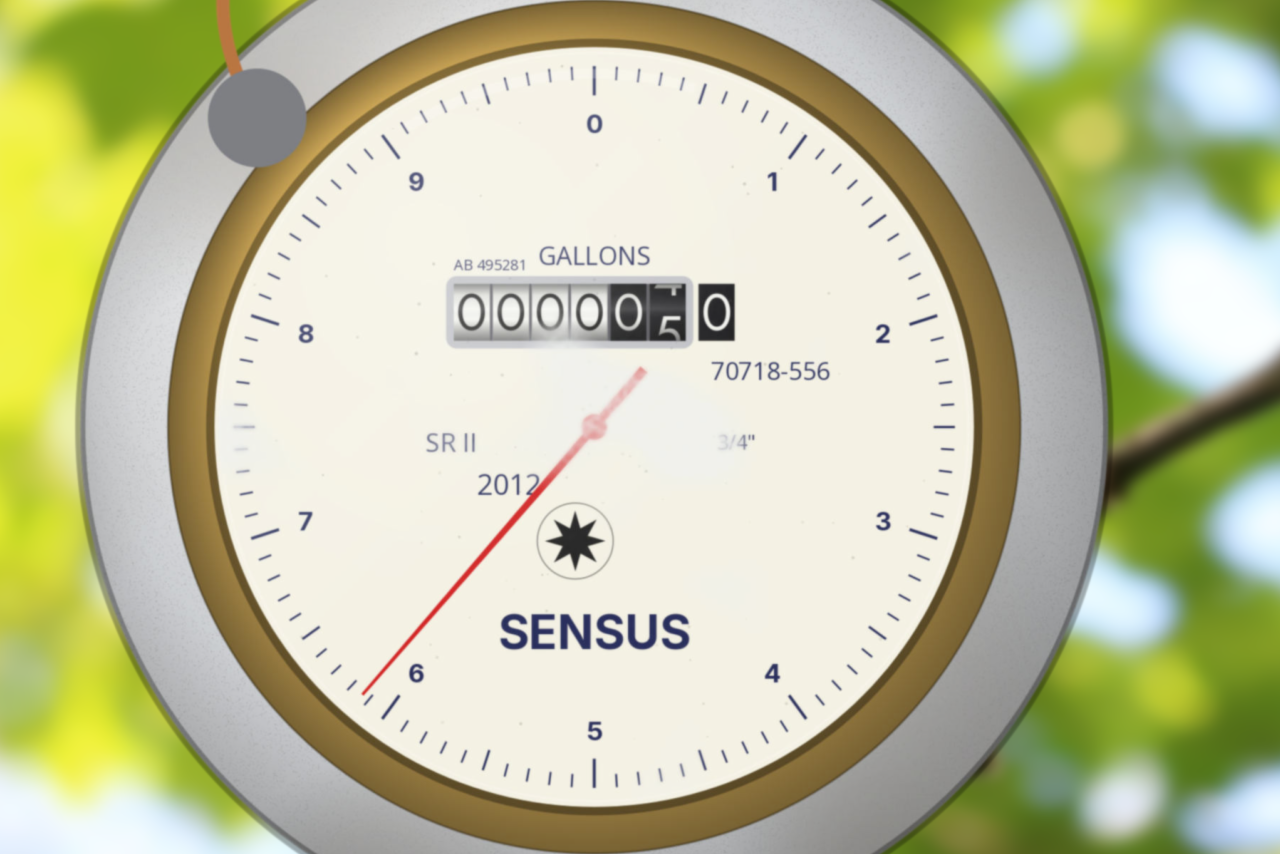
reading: 46.1gal
